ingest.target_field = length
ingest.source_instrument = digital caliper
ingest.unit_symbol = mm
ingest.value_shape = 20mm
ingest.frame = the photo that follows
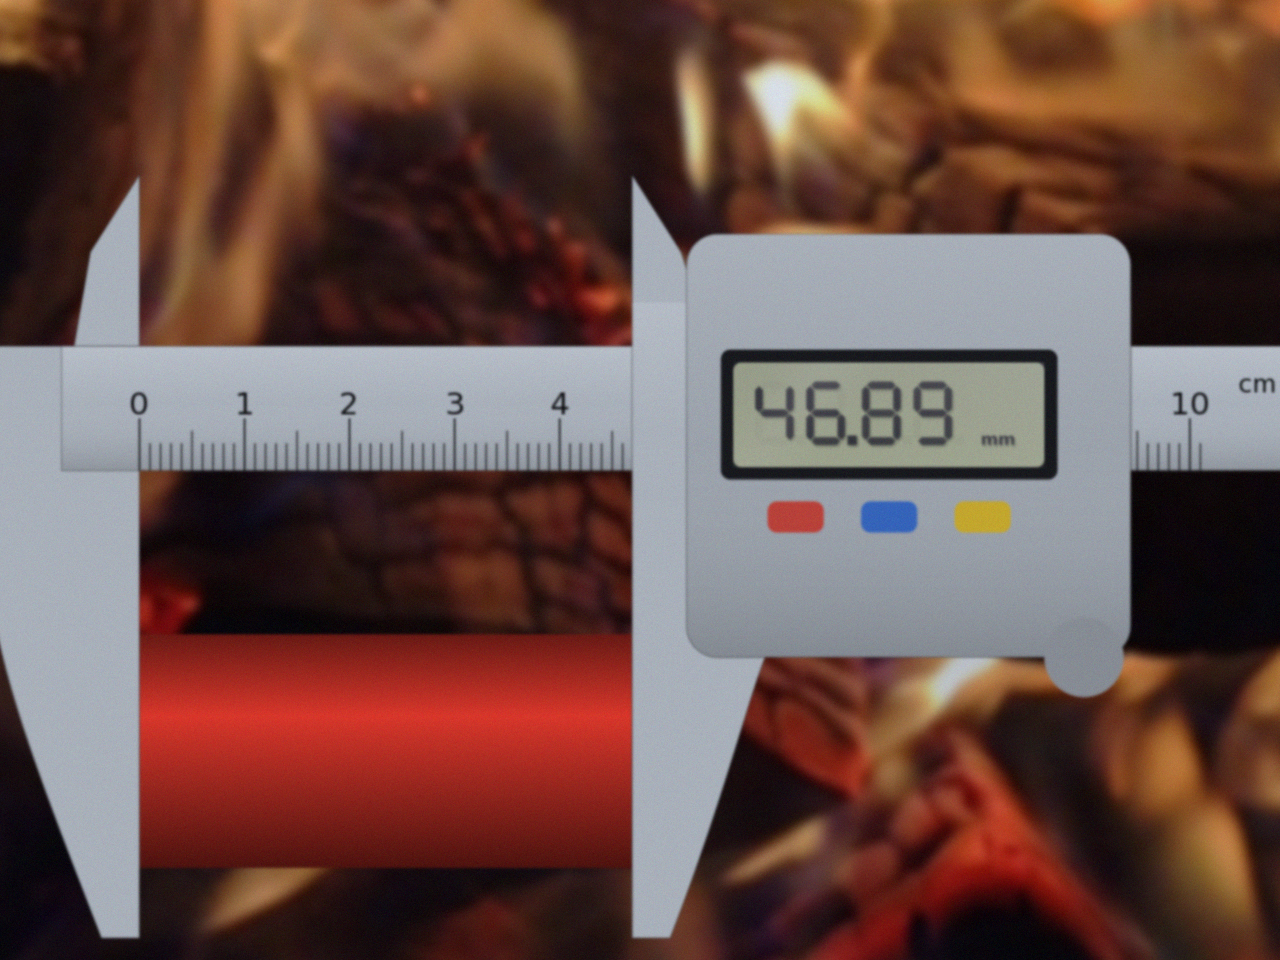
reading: 46.89mm
